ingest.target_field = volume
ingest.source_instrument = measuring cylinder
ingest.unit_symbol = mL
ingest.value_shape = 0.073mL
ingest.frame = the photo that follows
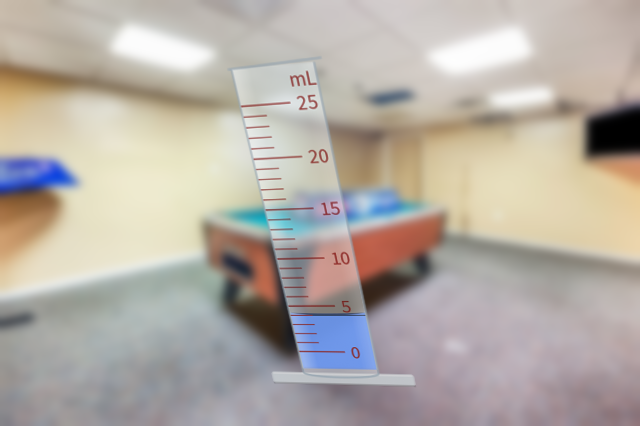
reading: 4mL
